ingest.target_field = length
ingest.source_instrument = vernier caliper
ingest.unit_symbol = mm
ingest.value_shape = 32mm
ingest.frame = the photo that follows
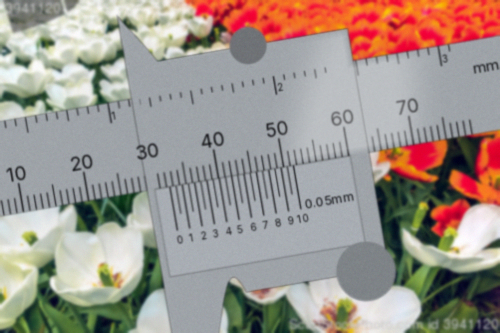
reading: 32.5mm
